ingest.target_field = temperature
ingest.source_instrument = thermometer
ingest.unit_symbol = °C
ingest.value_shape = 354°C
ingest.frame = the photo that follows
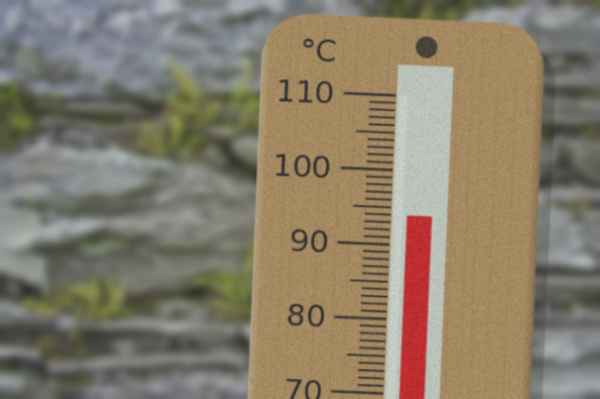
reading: 94°C
